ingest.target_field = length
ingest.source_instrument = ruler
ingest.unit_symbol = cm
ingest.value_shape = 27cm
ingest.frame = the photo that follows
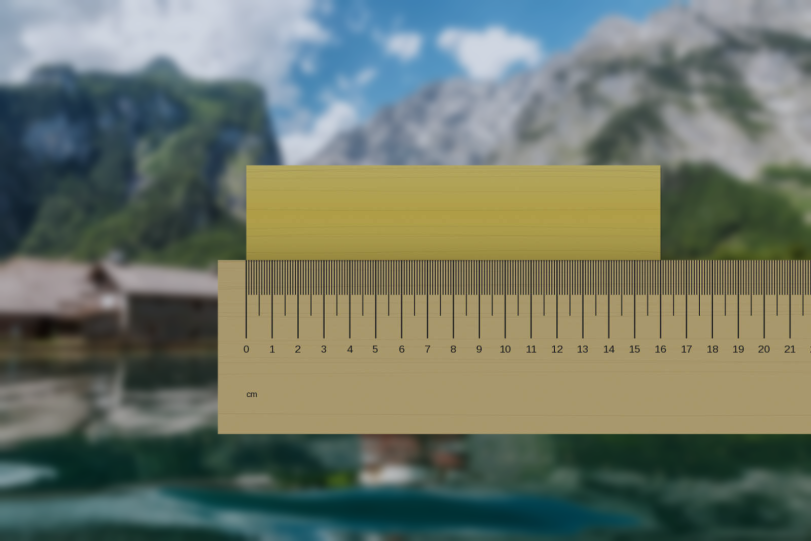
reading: 16cm
